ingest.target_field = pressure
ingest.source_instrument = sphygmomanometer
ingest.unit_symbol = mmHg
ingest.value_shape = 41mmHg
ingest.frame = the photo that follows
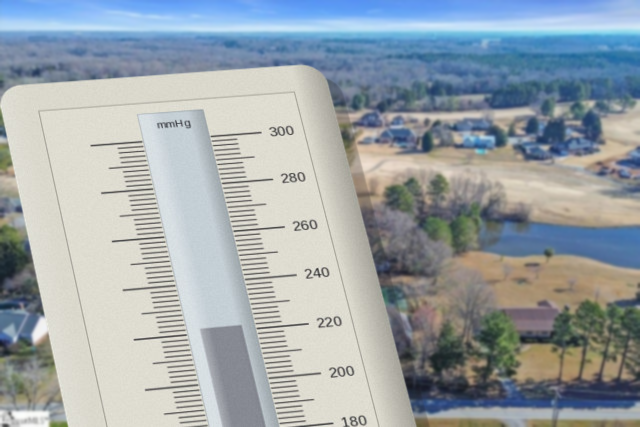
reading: 222mmHg
